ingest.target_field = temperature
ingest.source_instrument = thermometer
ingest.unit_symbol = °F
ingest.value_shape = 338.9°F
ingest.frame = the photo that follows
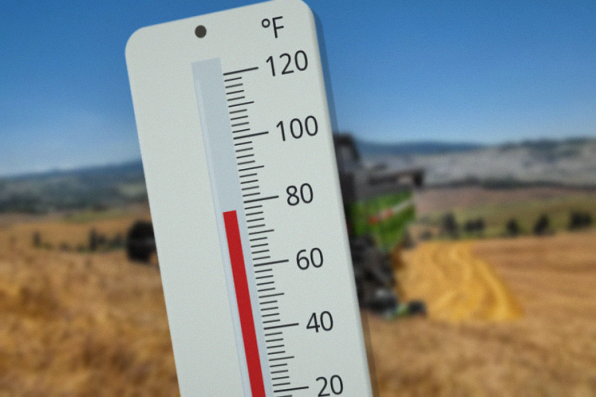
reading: 78°F
